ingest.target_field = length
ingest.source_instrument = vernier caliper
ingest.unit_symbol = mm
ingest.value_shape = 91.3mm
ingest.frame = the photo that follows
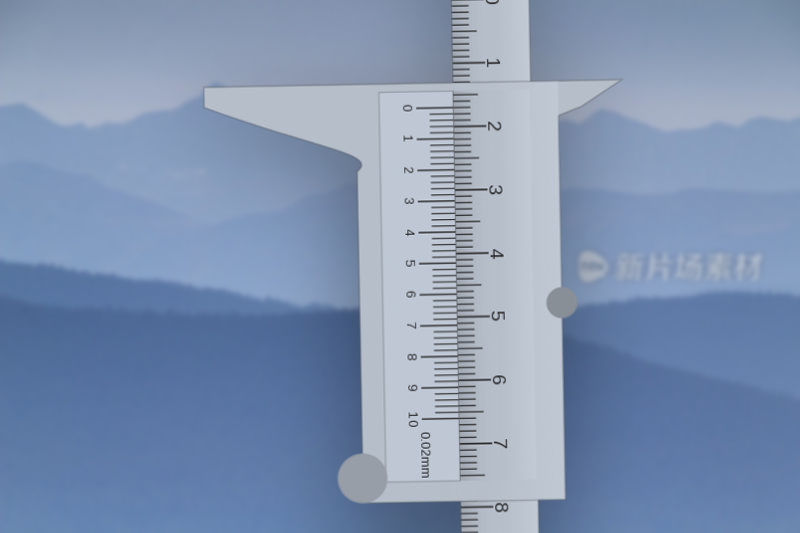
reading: 17.0mm
